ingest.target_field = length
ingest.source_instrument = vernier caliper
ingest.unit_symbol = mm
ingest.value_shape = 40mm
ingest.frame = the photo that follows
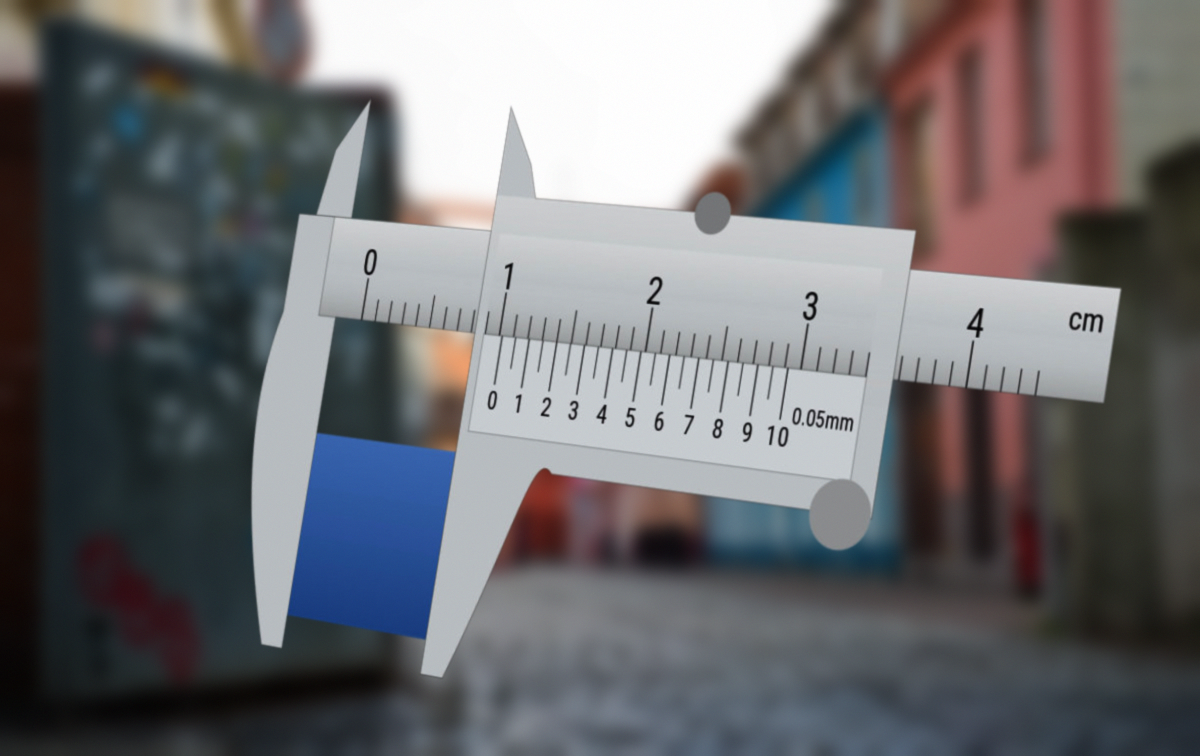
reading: 10.2mm
